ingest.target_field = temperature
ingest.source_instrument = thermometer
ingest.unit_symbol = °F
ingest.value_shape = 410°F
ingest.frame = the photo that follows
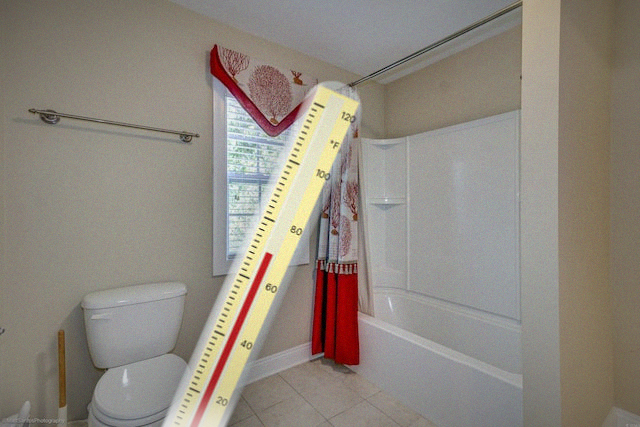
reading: 70°F
